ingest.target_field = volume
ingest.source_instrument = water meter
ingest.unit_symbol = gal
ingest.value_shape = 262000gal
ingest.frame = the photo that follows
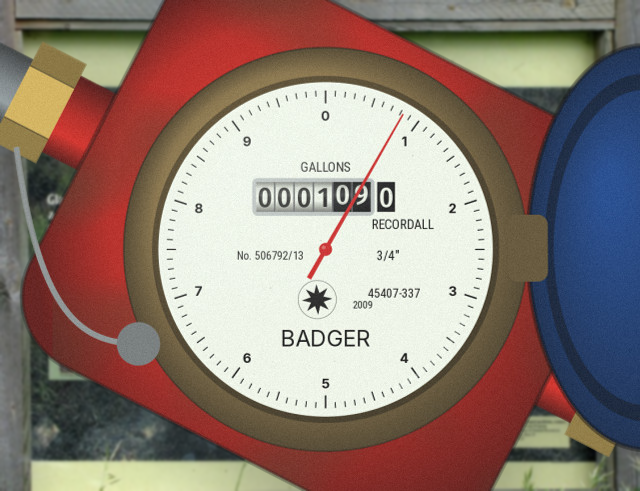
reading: 1090.8gal
